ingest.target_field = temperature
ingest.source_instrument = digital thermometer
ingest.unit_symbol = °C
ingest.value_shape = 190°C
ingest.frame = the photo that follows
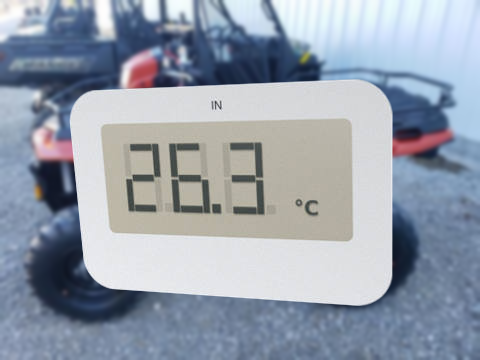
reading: 26.3°C
